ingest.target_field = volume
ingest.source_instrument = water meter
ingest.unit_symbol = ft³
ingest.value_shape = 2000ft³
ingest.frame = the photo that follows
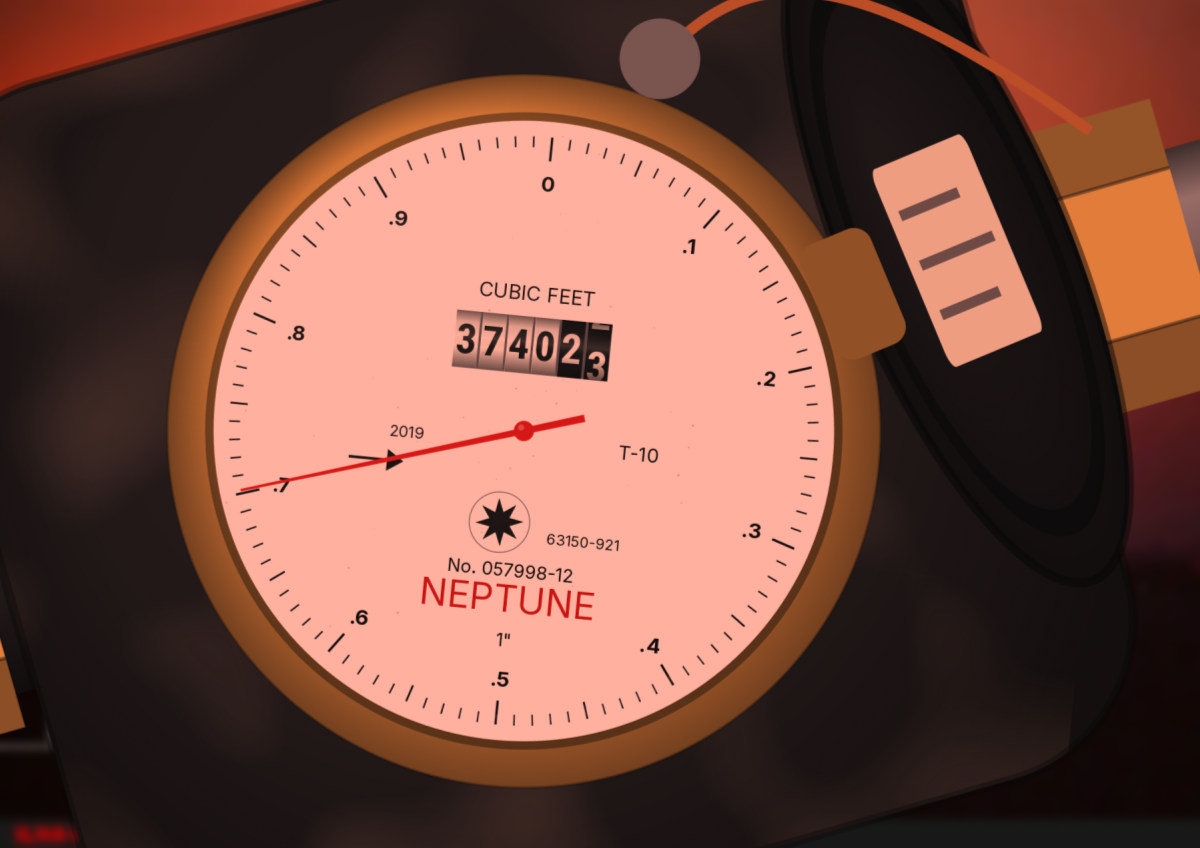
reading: 374022.70ft³
